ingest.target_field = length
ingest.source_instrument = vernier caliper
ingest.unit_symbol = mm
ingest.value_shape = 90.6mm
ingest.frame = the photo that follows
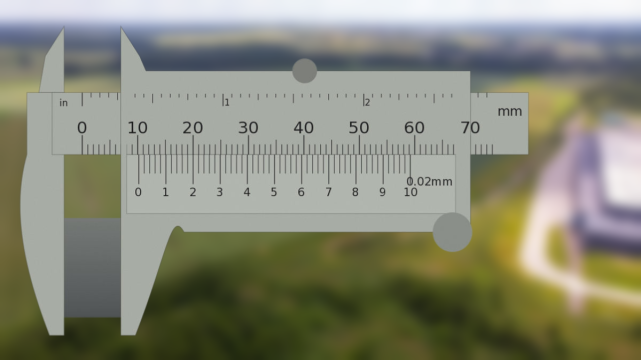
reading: 10.2mm
